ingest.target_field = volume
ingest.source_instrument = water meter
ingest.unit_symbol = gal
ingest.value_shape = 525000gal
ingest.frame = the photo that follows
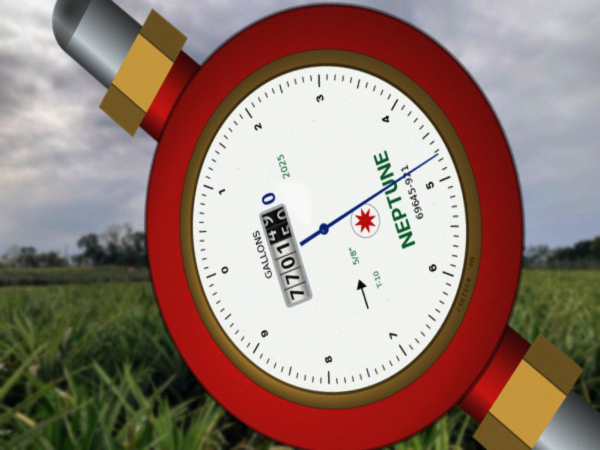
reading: 7701494.7gal
